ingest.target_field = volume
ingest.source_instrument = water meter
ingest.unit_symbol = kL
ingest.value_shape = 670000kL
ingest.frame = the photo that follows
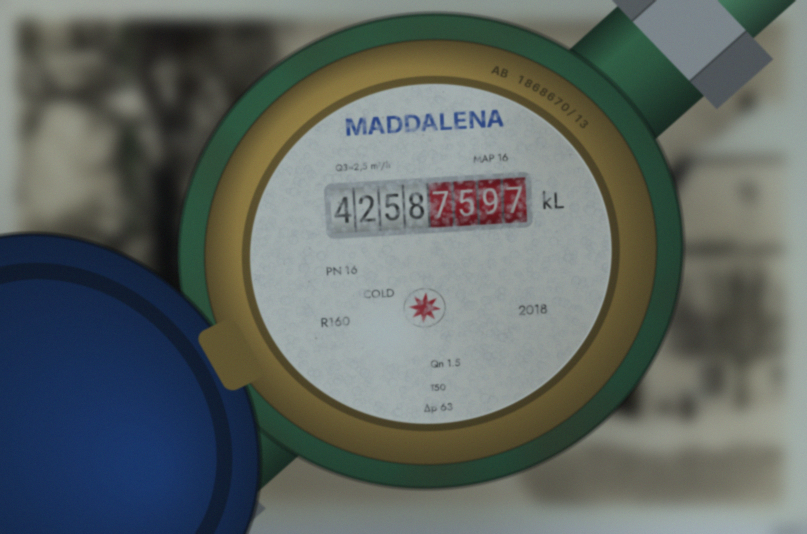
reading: 4258.7597kL
